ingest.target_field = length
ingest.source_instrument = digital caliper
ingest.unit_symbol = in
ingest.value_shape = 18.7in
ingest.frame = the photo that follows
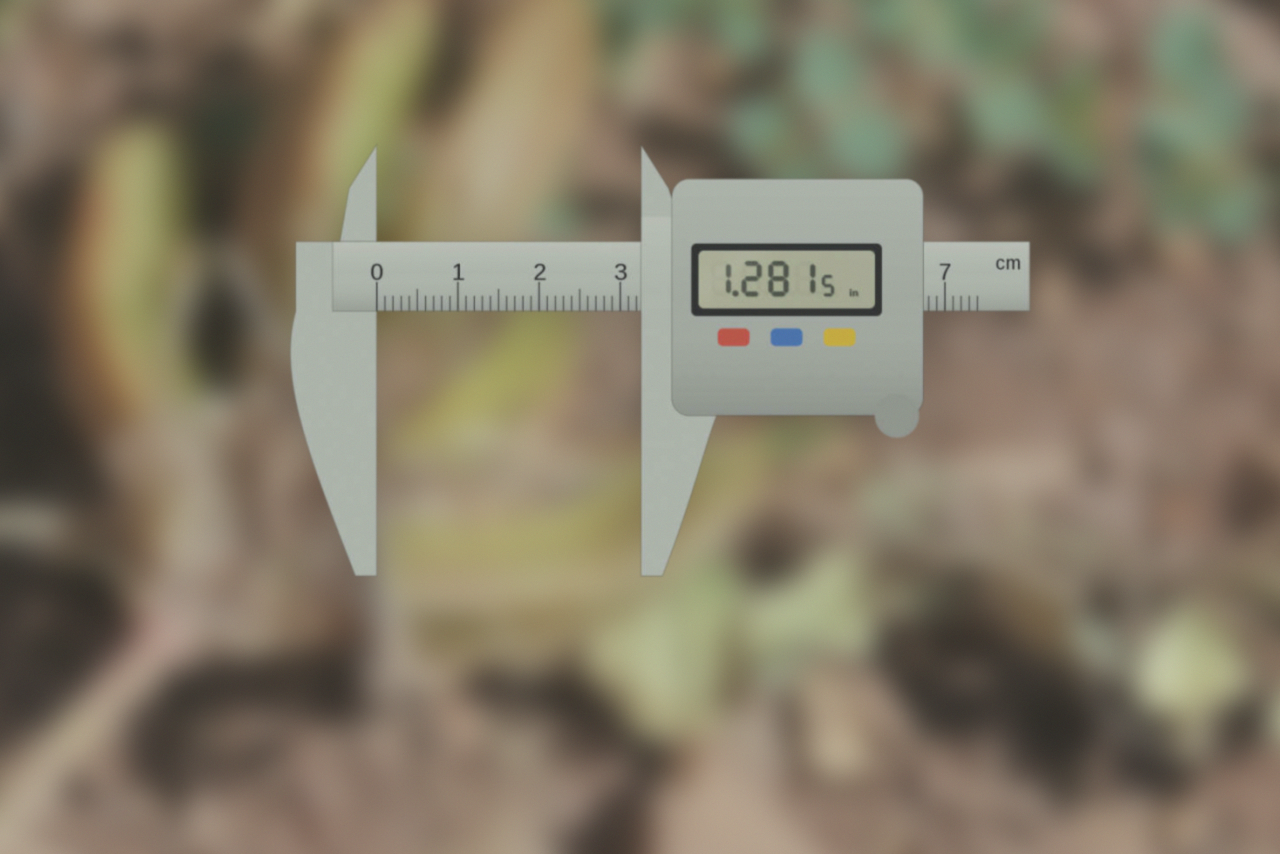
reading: 1.2815in
